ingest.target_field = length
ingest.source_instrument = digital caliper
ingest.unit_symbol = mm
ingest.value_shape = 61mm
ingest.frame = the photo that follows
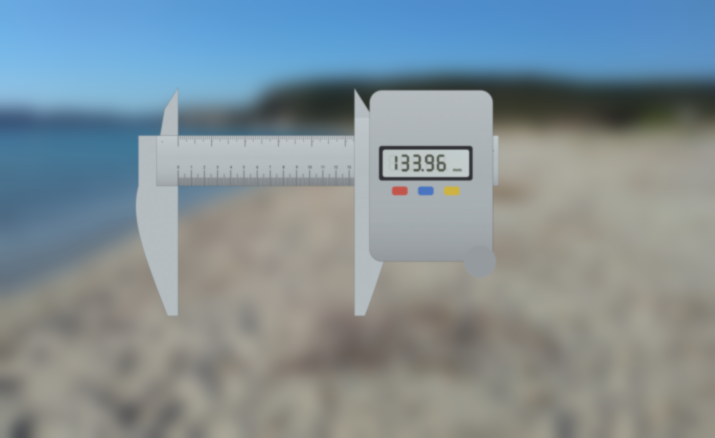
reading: 133.96mm
